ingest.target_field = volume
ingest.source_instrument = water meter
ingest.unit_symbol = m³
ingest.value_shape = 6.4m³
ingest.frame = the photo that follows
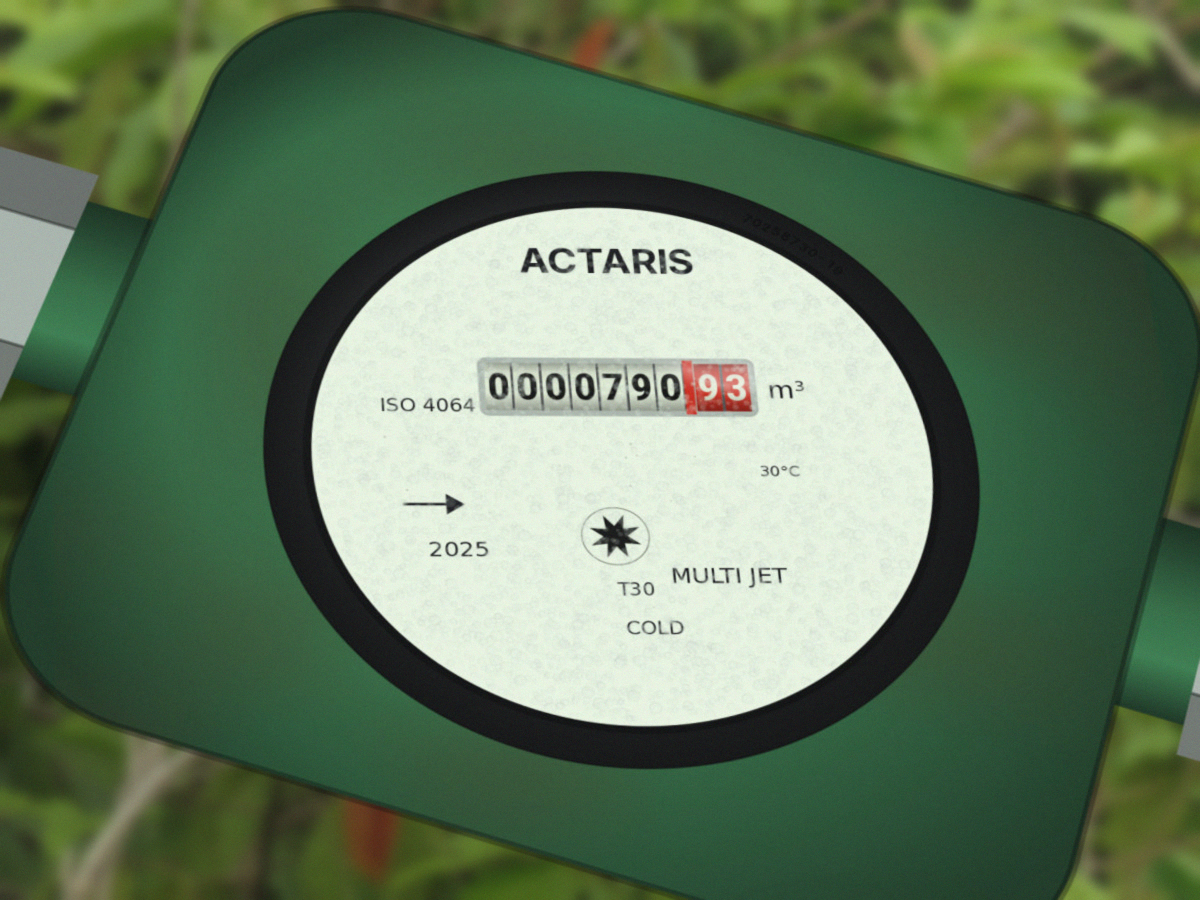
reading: 790.93m³
